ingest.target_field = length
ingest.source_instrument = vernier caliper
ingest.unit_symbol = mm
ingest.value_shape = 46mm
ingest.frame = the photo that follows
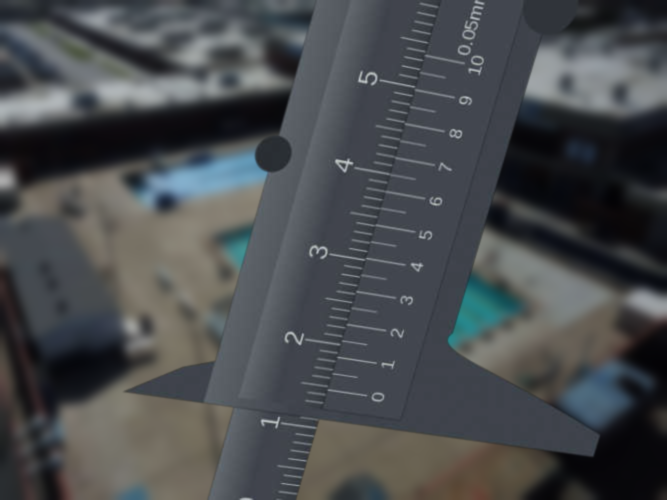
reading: 14.6mm
